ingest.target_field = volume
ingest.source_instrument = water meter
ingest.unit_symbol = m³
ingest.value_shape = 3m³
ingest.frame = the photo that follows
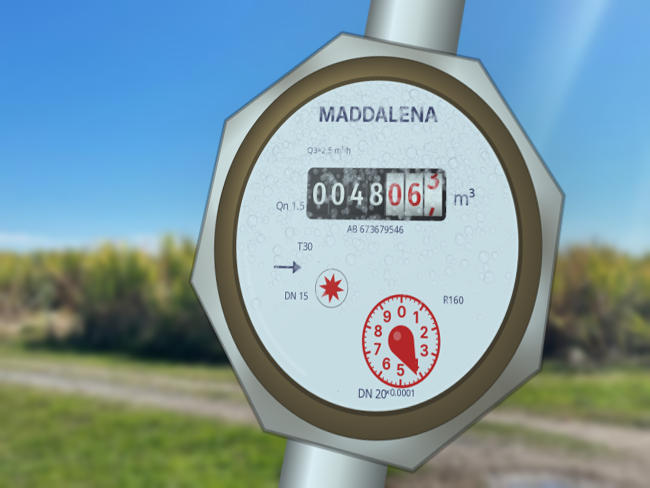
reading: 48.0634m³
